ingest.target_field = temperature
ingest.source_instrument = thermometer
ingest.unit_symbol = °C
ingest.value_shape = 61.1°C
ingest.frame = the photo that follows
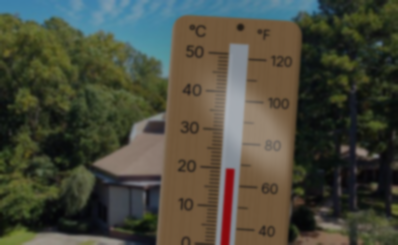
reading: 20°C
